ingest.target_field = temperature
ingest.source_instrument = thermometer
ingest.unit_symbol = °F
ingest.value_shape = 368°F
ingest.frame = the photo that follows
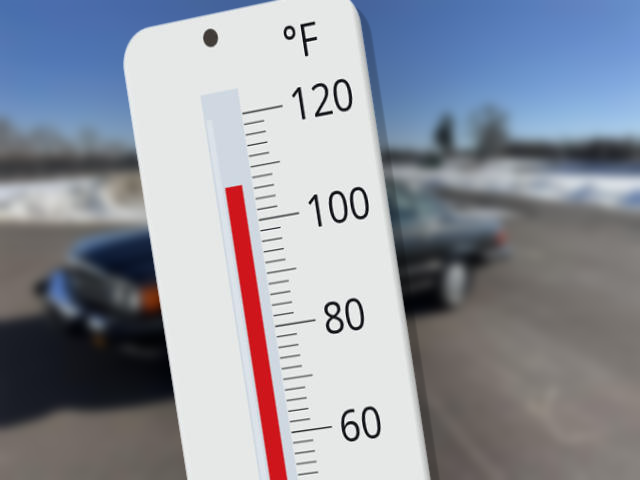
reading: 107°F
